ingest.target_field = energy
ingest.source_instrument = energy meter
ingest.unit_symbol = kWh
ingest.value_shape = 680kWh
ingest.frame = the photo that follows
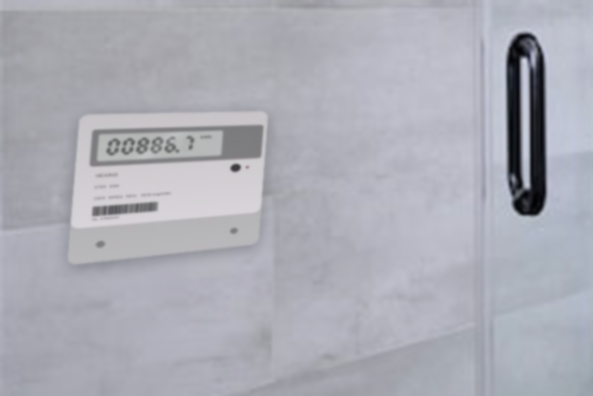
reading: 886.7kWh
